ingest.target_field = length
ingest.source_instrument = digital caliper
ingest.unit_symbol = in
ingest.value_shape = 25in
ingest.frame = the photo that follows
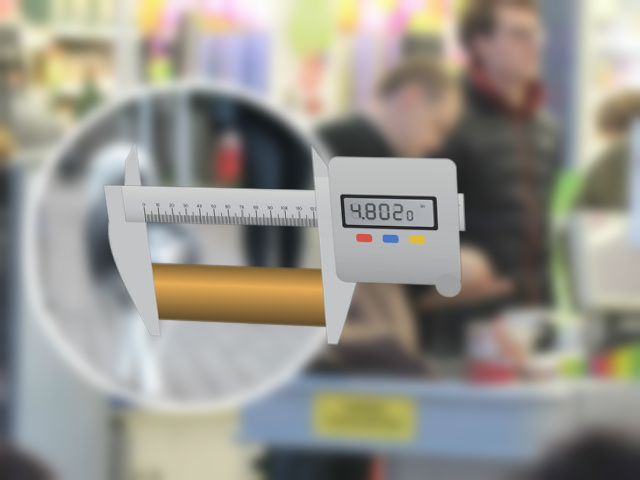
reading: 4.8020in
